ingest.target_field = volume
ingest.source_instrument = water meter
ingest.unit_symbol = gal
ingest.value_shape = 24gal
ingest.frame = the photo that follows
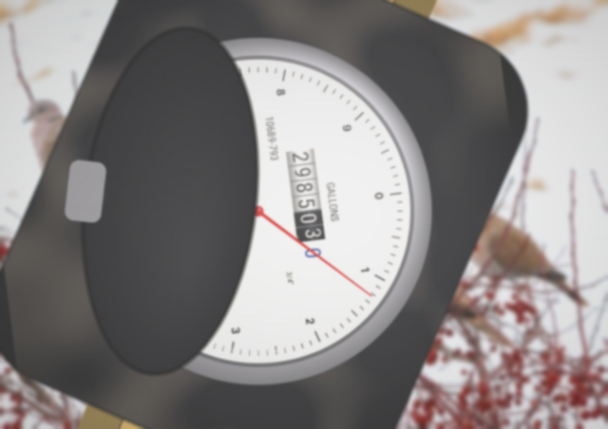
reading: 2985031.2gal
